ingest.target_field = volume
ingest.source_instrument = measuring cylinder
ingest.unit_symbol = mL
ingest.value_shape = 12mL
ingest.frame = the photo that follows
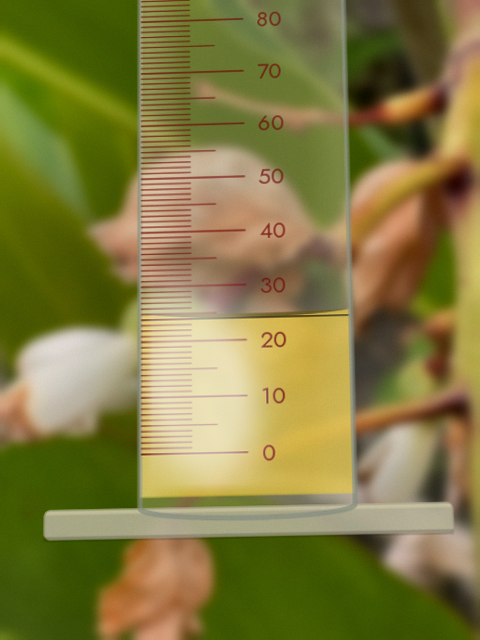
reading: 24mL
